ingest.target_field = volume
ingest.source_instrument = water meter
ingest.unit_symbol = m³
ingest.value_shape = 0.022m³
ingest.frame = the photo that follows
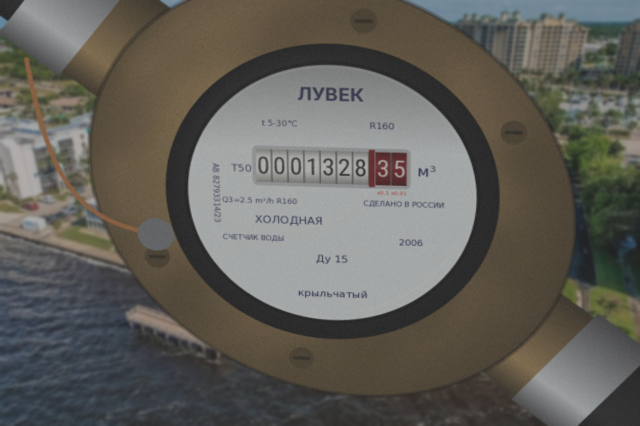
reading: 1328.35m³
